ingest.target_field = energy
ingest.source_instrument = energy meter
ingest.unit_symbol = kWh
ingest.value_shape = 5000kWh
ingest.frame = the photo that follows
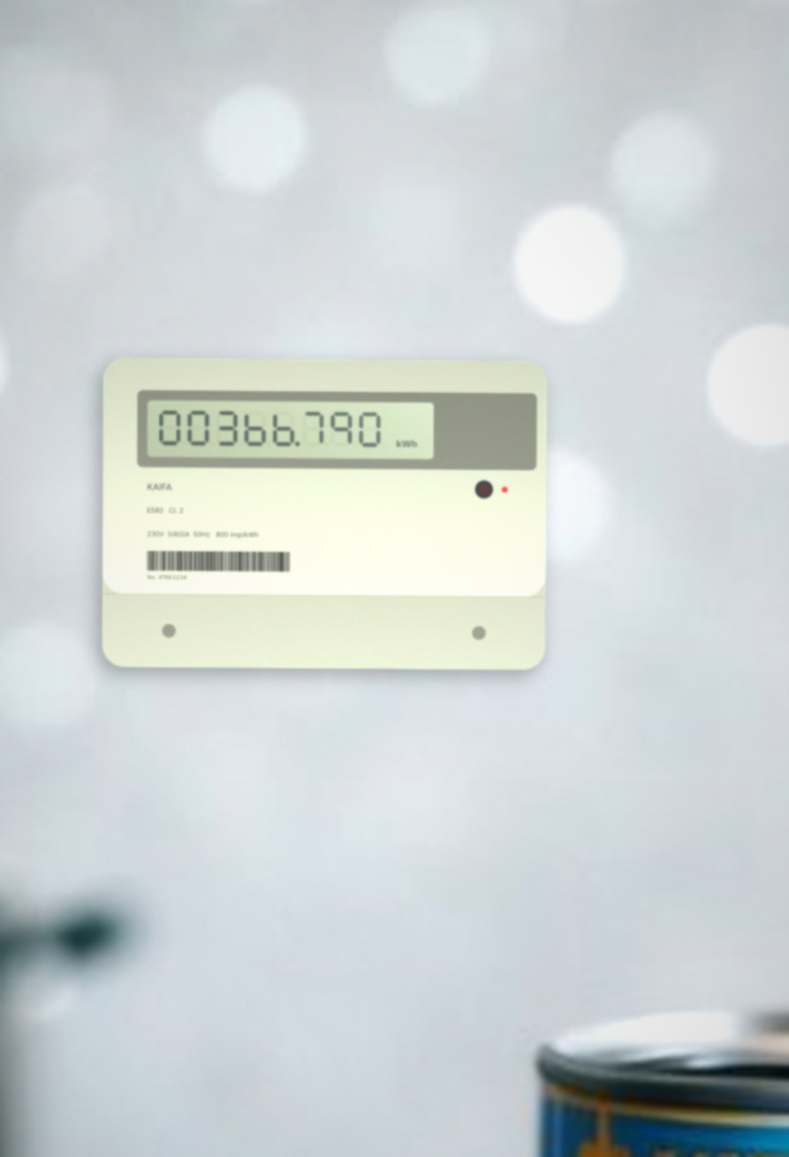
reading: 366.790kWh
